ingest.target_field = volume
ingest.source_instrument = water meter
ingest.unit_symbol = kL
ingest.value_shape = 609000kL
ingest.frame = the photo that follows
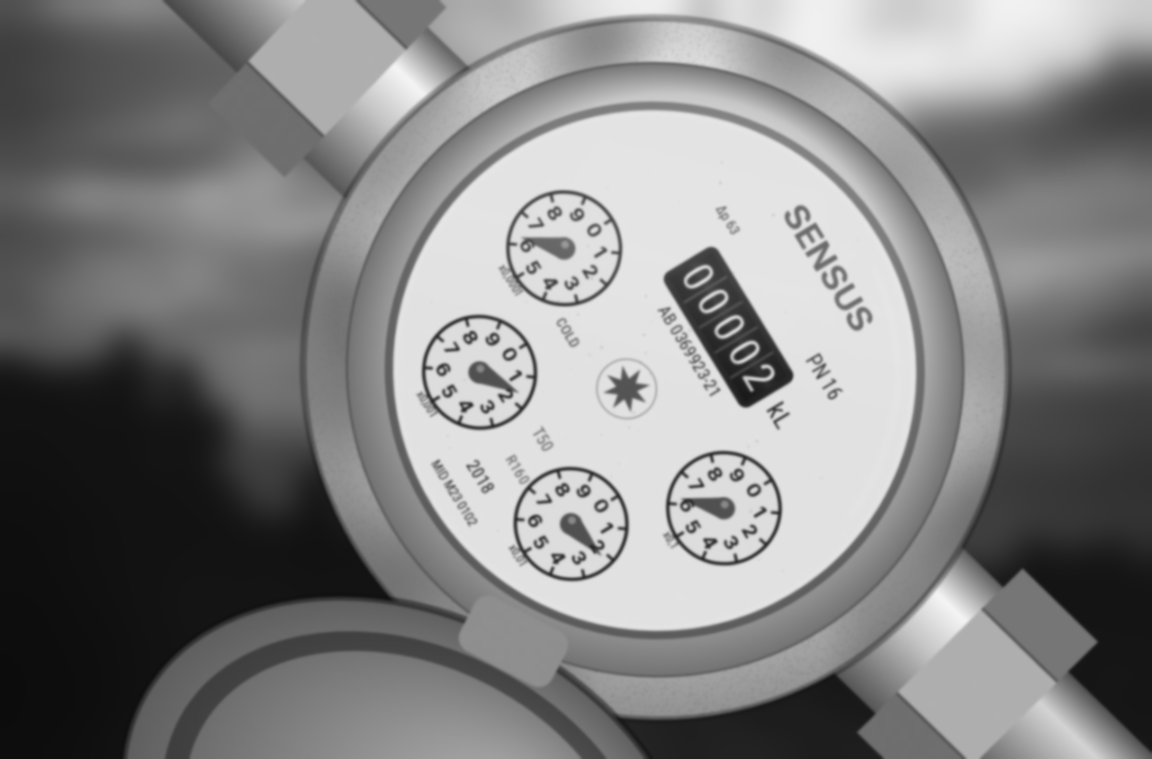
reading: 2.6216kL
